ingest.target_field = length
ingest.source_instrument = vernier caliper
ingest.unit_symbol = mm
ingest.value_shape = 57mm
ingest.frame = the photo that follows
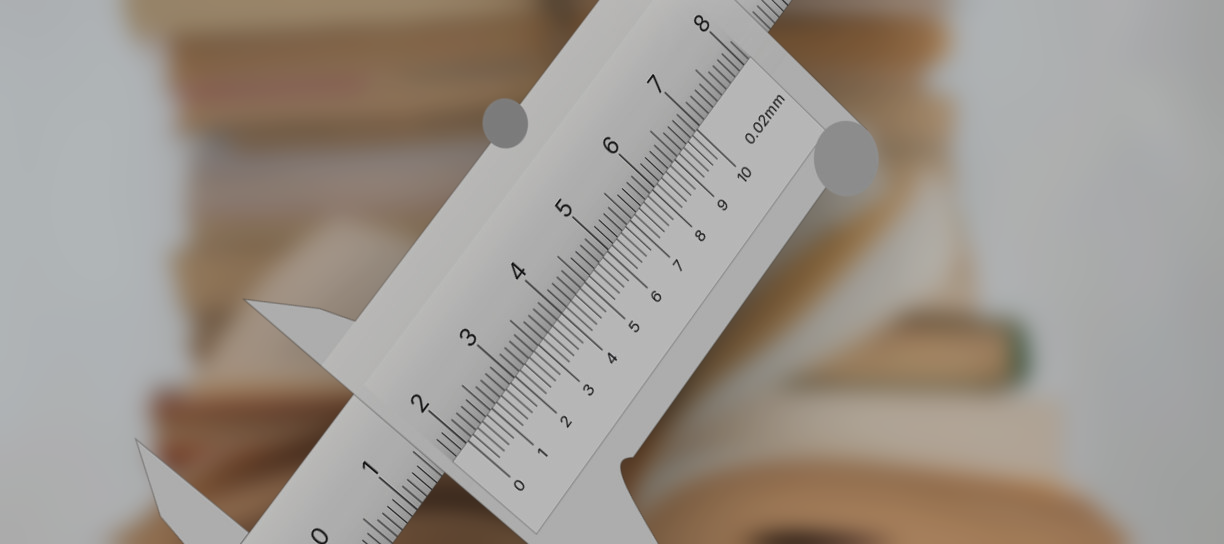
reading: 20.4mm
